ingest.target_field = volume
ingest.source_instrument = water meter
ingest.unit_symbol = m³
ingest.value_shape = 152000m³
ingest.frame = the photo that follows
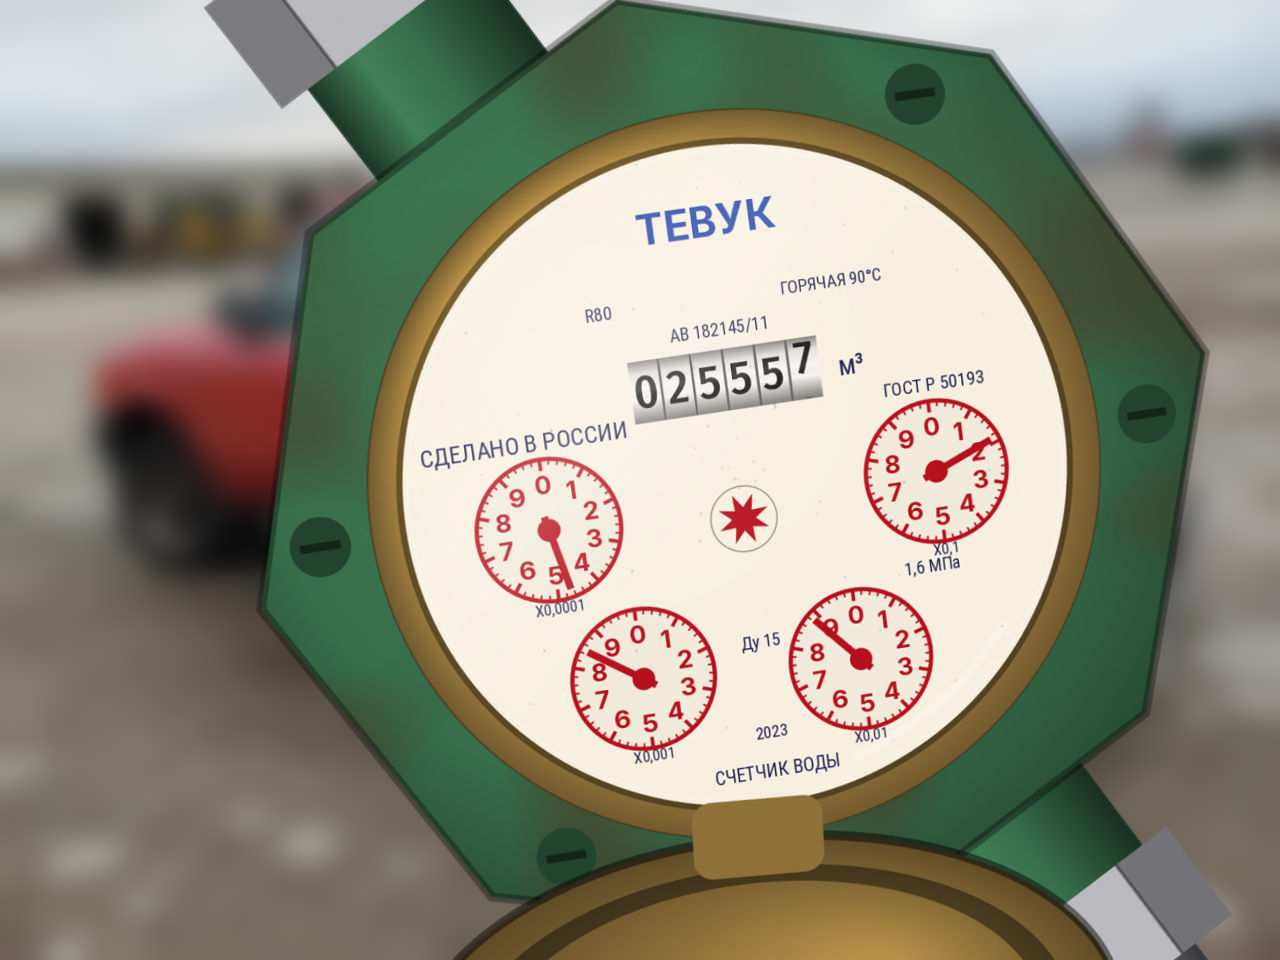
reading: 25557.1884m³
